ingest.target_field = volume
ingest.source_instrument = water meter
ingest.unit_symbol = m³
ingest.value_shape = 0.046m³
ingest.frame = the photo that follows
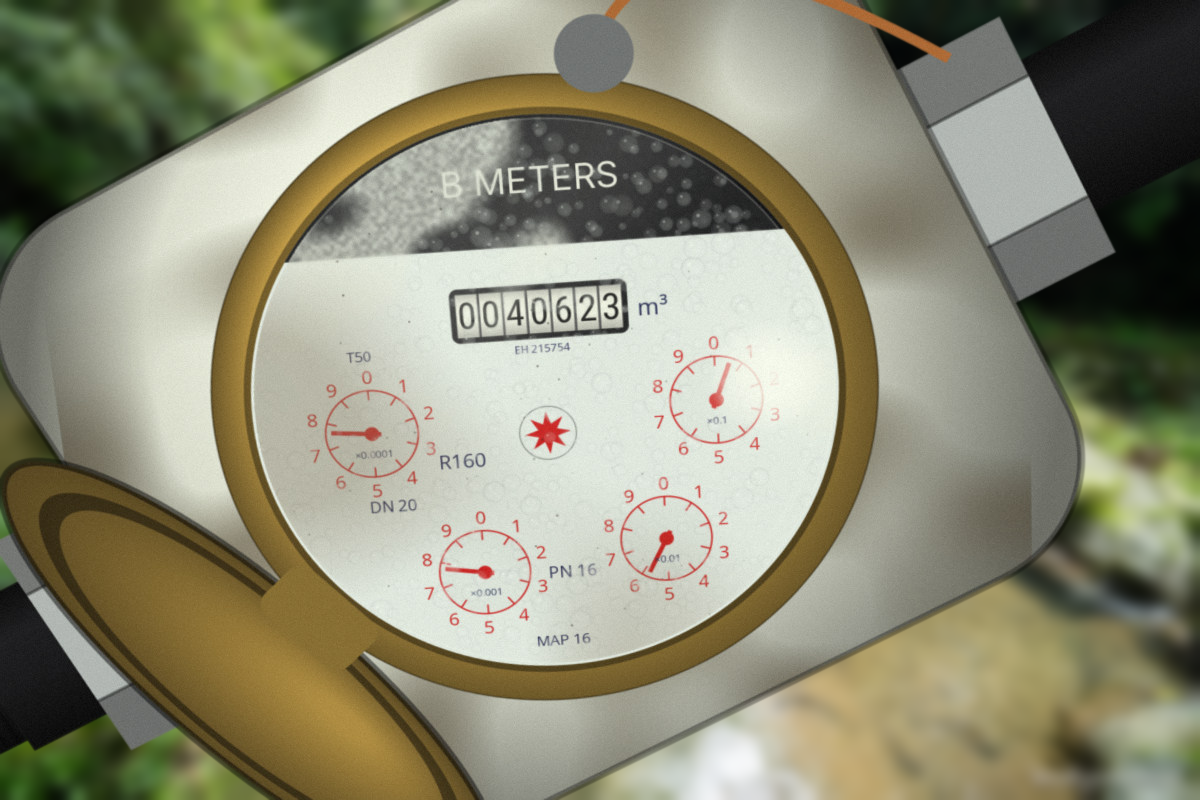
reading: 40623.0577m³
